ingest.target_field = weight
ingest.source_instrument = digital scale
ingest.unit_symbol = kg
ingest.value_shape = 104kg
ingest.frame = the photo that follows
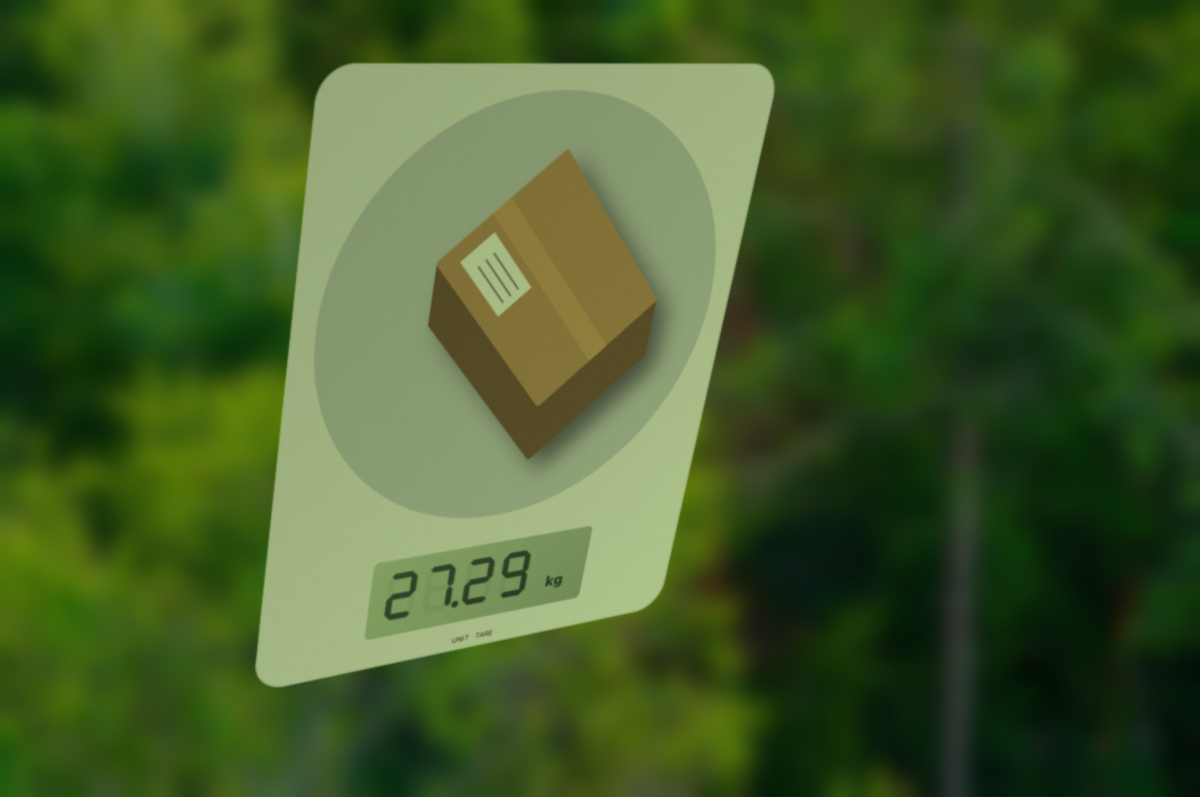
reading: 27.29kg
